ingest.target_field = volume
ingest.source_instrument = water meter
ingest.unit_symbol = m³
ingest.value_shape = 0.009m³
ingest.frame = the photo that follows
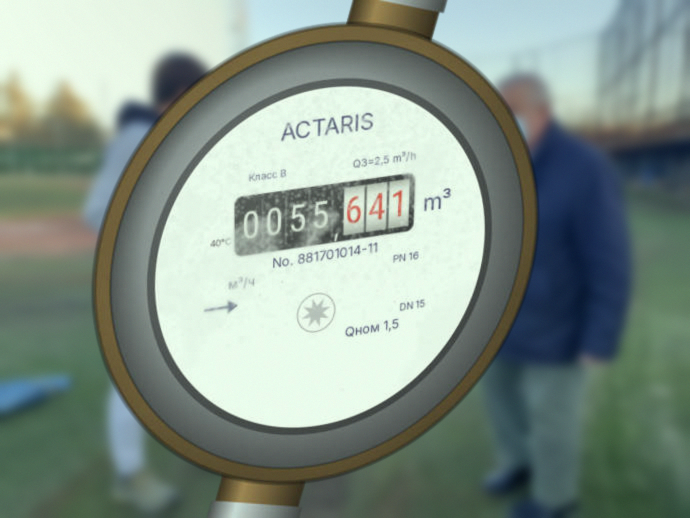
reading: 55.641m³
